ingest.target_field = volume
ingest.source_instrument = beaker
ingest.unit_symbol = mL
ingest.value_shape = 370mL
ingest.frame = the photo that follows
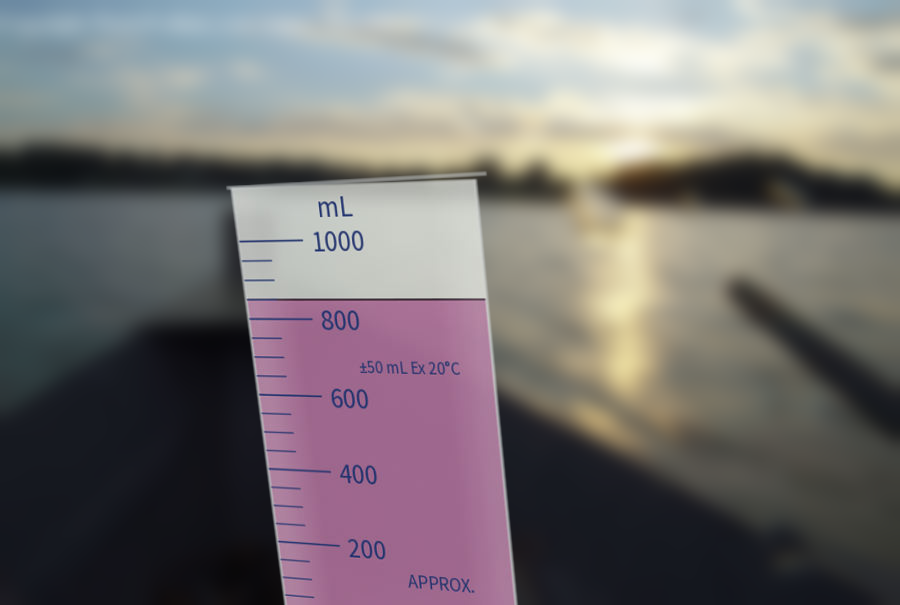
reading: 850mL
